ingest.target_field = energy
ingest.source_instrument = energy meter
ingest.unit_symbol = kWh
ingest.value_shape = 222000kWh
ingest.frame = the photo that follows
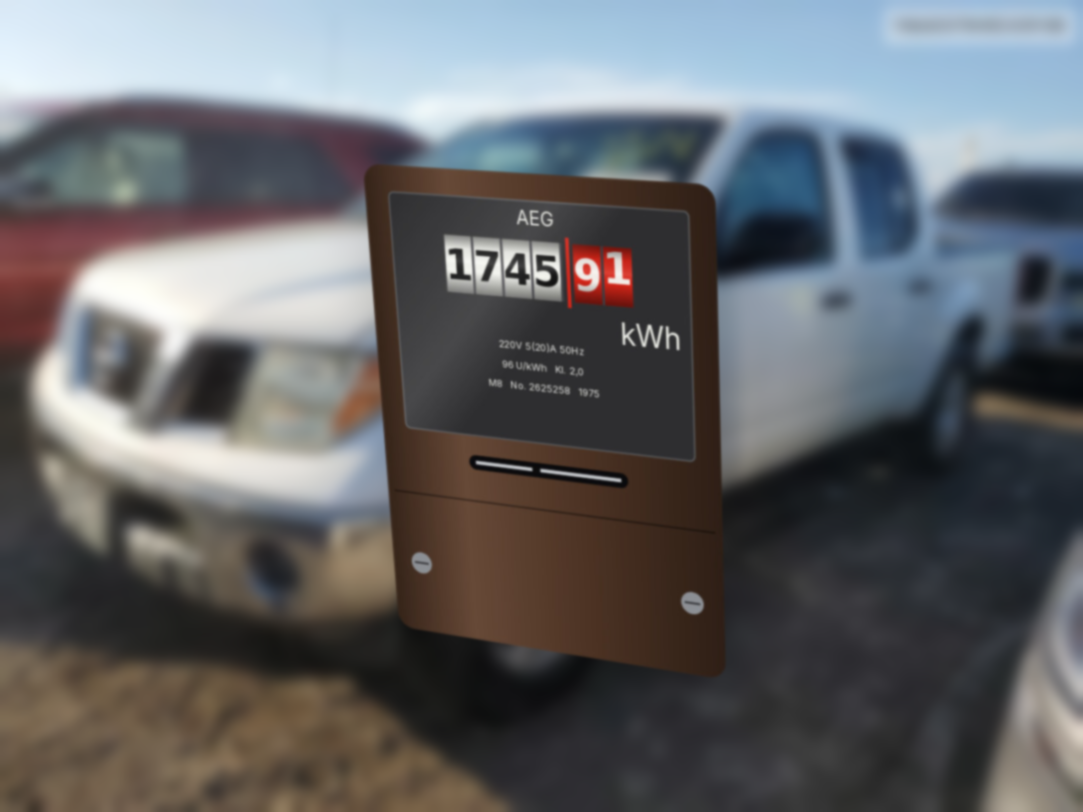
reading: 1745.91kWh
